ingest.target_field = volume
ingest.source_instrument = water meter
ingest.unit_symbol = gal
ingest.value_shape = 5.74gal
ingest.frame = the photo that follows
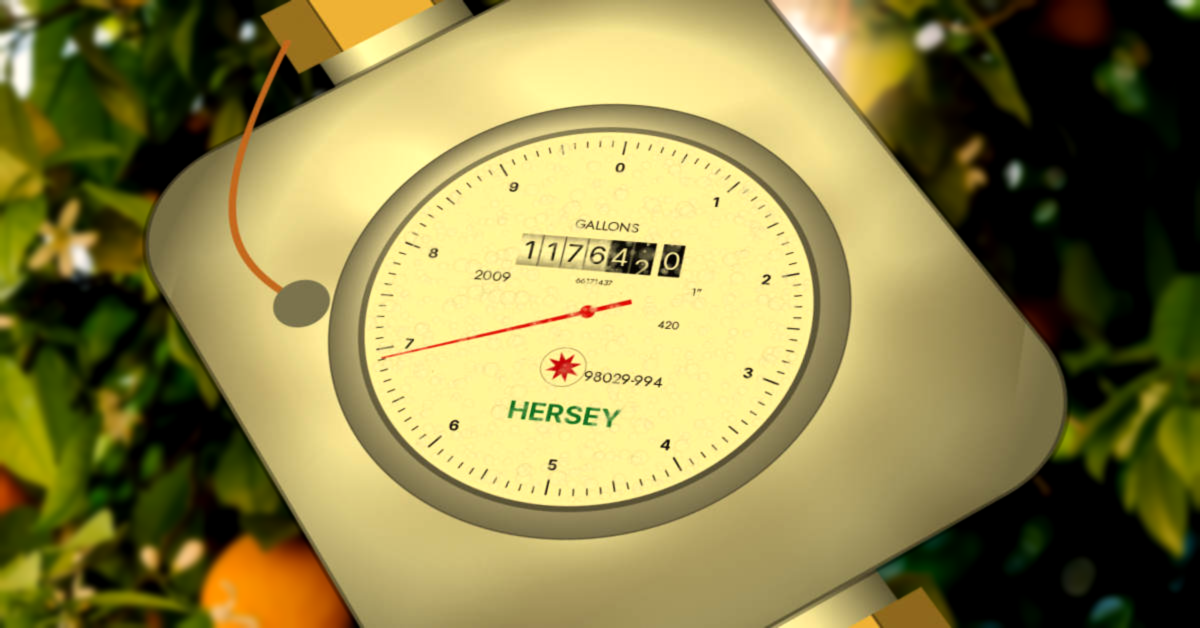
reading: 1176416.9gal
